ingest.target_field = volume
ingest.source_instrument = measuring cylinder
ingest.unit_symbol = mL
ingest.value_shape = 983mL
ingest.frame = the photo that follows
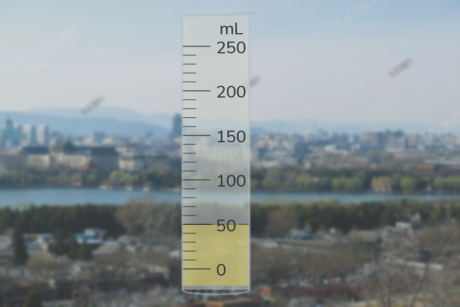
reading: 50mL
